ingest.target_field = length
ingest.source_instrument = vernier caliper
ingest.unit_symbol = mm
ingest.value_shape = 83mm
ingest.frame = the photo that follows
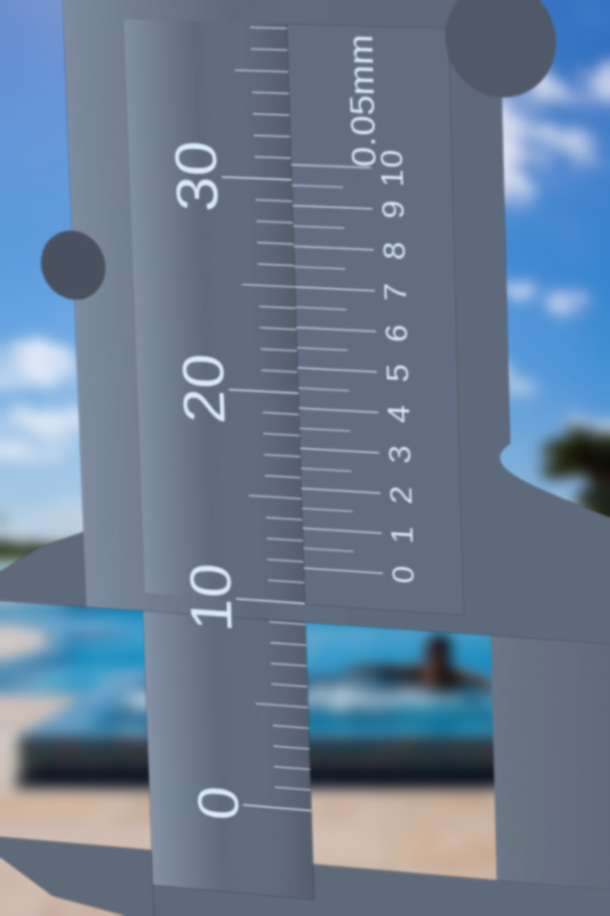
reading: 11.7mm
